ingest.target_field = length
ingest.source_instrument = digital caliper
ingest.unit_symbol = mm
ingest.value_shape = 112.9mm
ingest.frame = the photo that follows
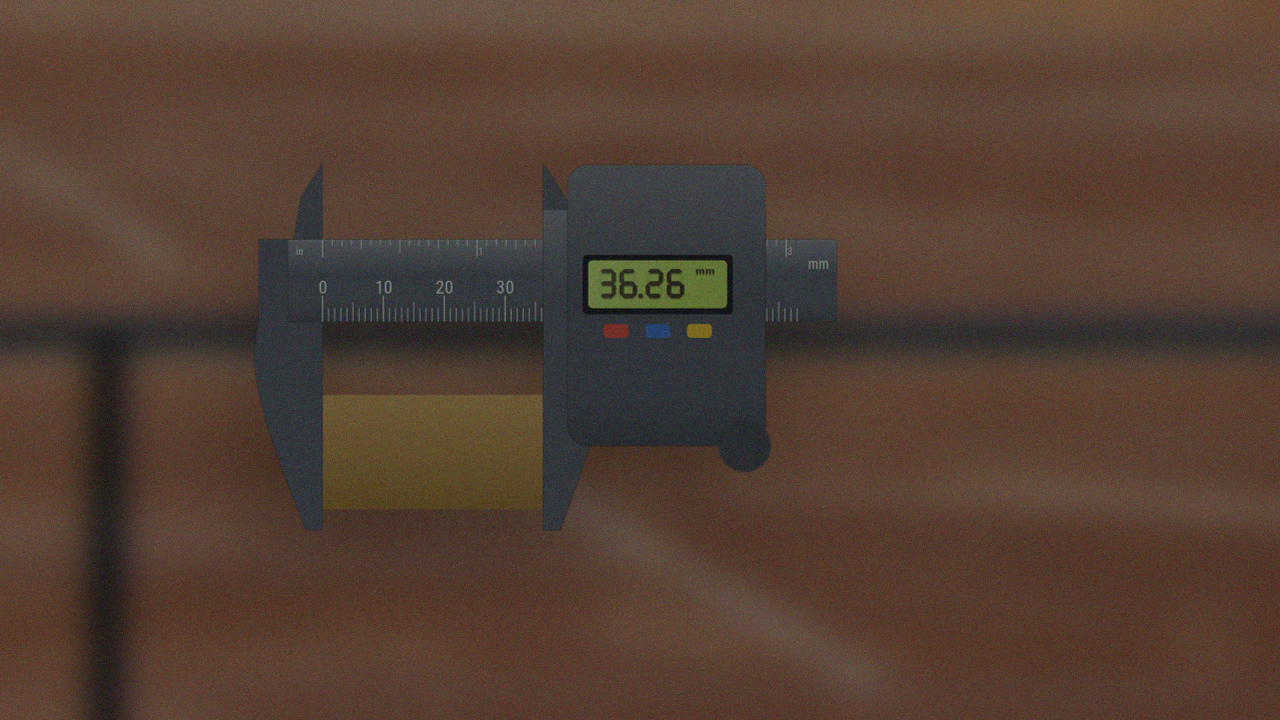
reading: 36.26mm
